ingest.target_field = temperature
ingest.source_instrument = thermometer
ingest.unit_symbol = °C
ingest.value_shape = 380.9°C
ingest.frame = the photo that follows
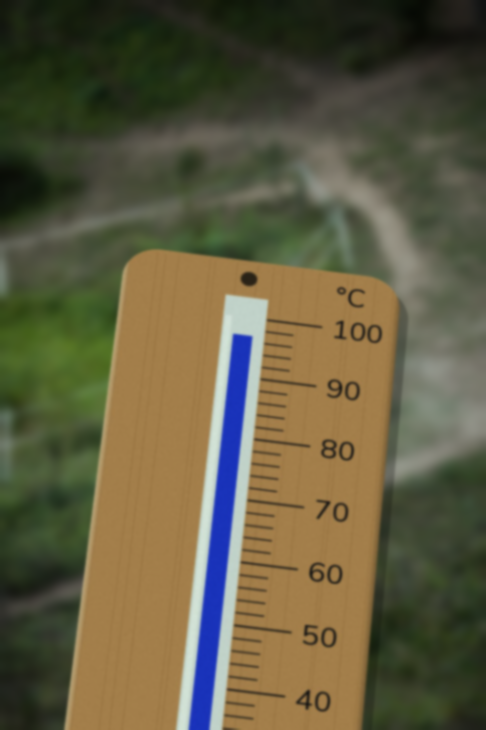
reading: 97°C
